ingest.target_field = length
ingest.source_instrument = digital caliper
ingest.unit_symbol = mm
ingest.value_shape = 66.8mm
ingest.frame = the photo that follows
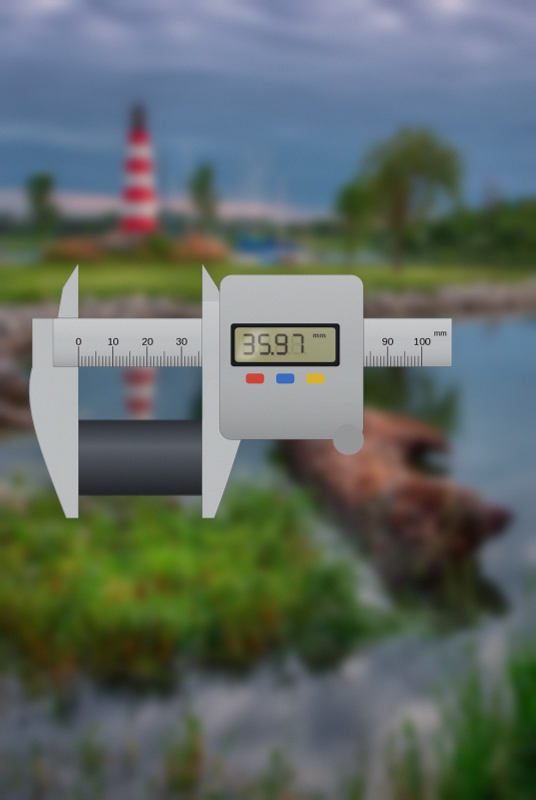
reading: 35.97mm
